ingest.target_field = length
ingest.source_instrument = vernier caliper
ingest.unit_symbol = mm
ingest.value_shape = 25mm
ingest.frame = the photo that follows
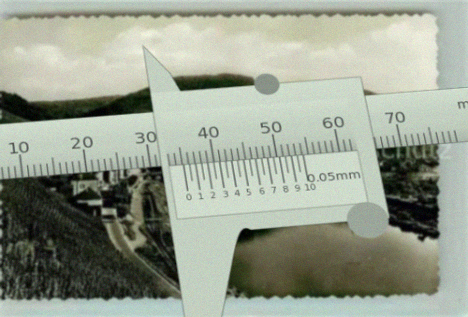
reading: 35.2mm
